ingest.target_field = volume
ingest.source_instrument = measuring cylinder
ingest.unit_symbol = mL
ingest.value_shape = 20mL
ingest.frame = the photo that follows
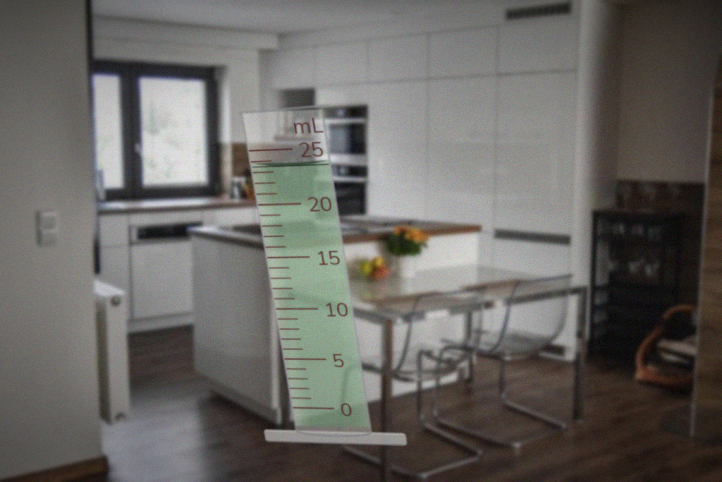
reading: 23.5mL
